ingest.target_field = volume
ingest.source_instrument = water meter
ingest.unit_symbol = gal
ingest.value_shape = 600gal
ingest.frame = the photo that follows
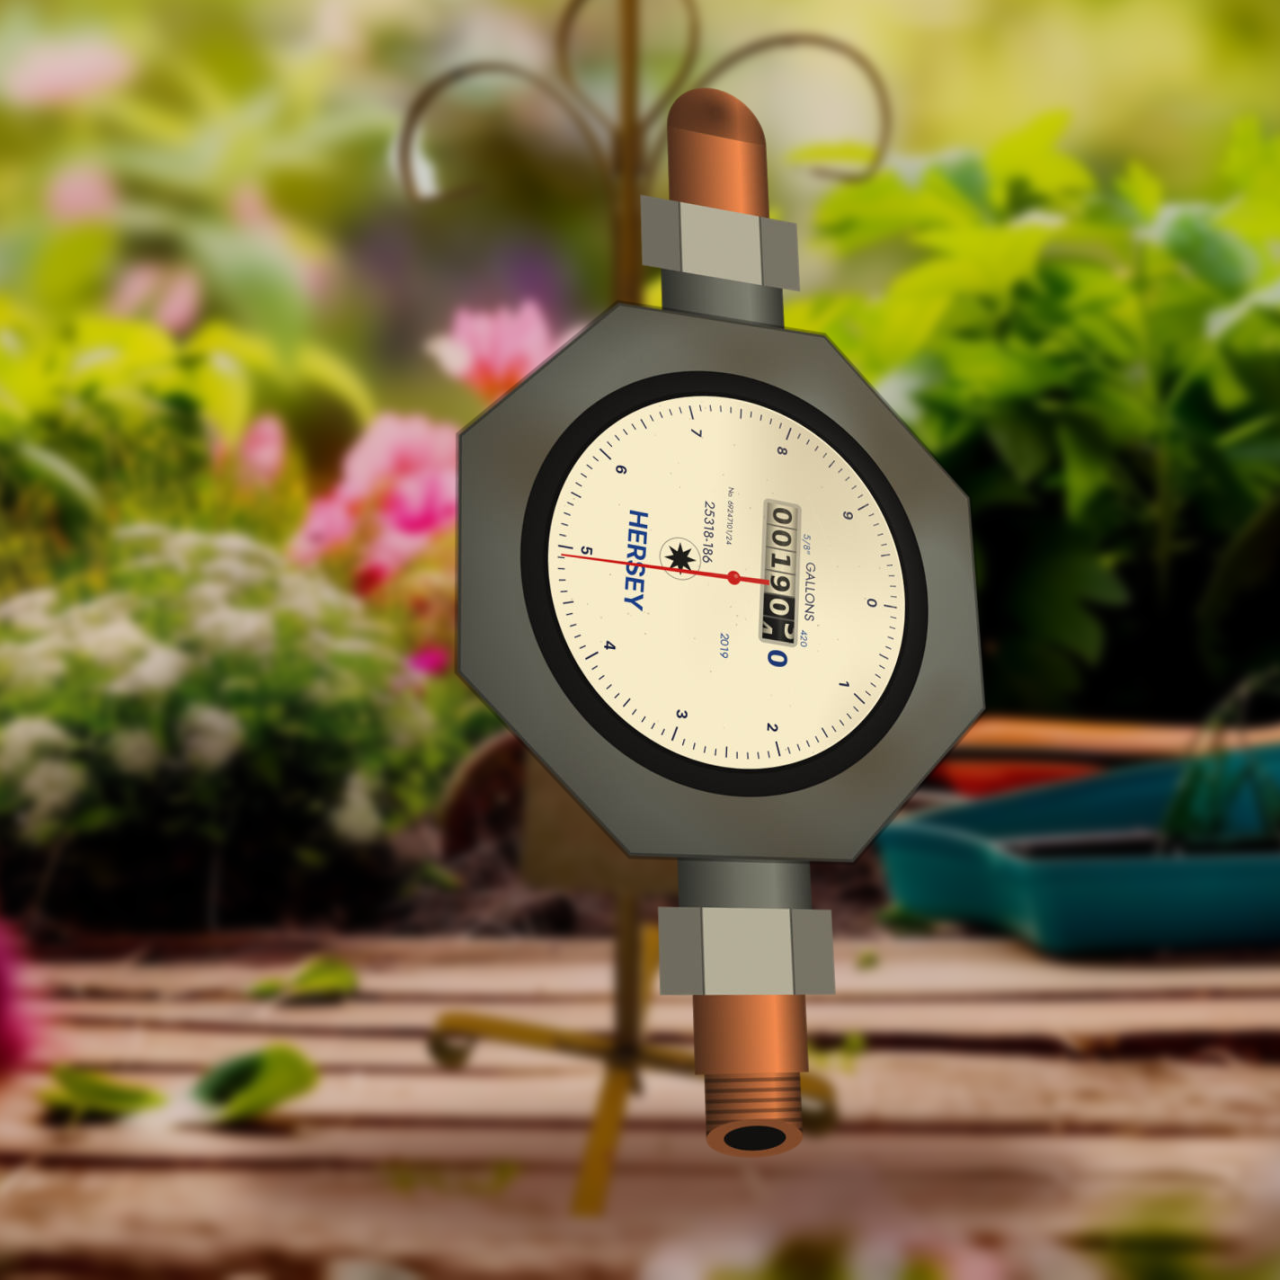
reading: 19034.9gal
